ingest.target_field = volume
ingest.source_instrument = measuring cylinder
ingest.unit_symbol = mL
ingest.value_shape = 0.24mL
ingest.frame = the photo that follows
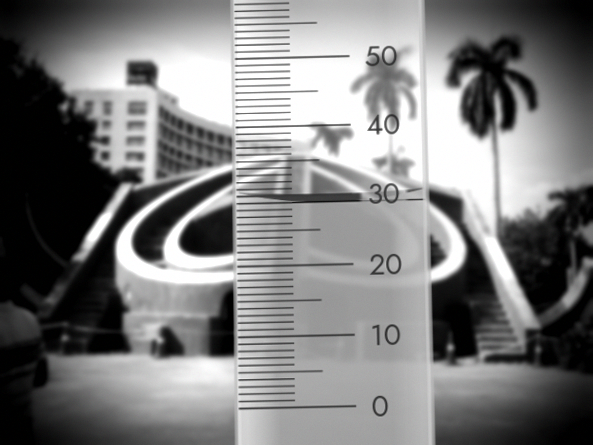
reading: 29mL
